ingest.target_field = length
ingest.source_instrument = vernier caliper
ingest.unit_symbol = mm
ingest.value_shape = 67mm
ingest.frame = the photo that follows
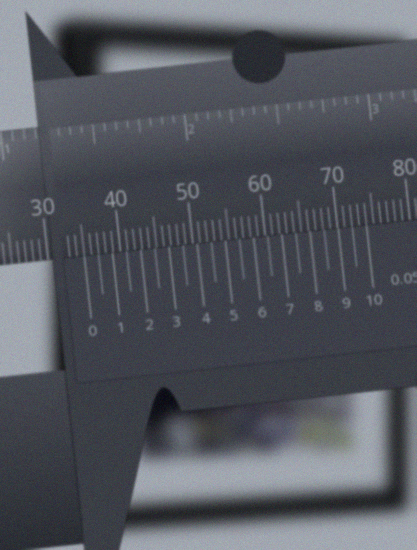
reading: 35.0mm
